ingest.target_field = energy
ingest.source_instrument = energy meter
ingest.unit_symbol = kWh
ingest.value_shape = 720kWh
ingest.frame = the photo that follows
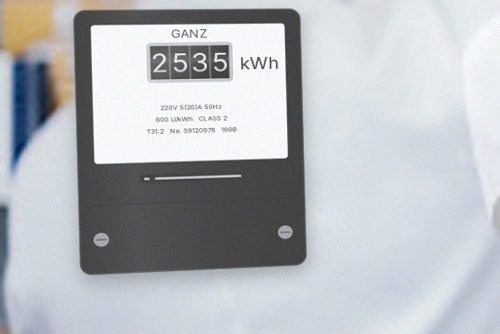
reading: 2535kWh
